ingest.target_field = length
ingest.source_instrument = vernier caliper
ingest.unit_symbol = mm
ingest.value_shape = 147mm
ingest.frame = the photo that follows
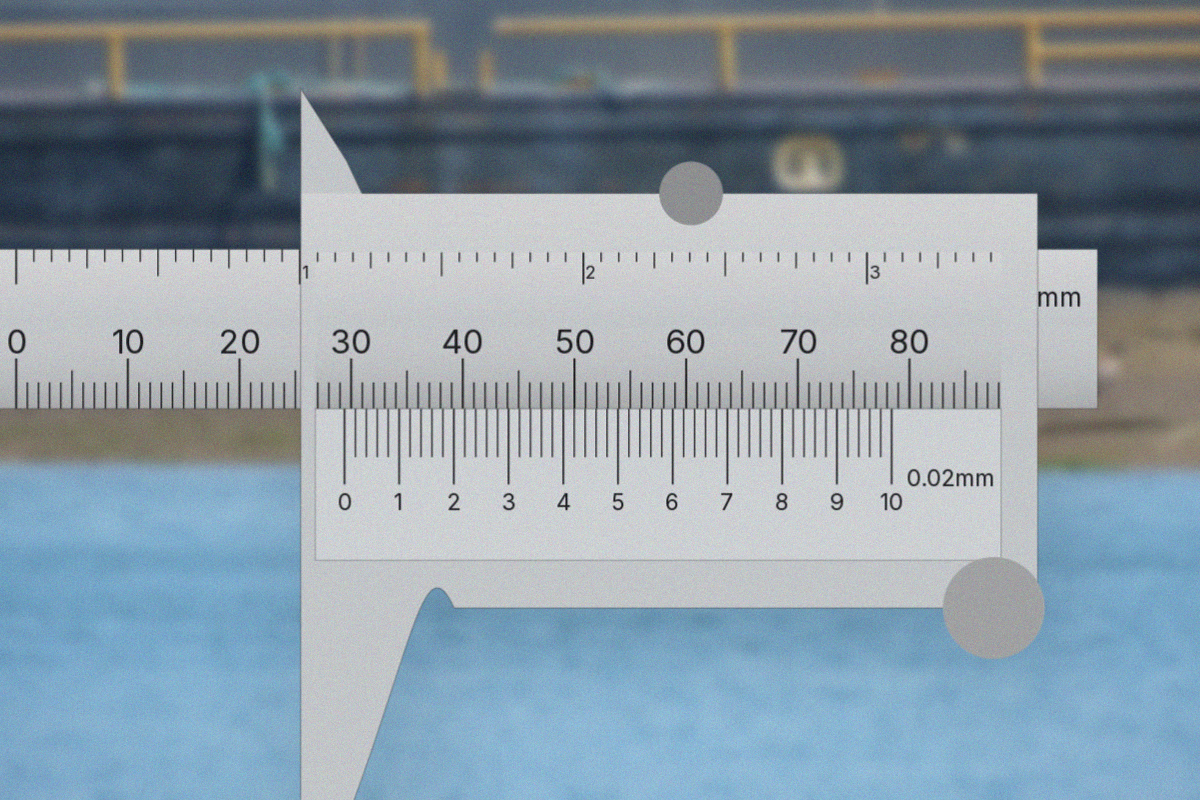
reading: 29.4mm
